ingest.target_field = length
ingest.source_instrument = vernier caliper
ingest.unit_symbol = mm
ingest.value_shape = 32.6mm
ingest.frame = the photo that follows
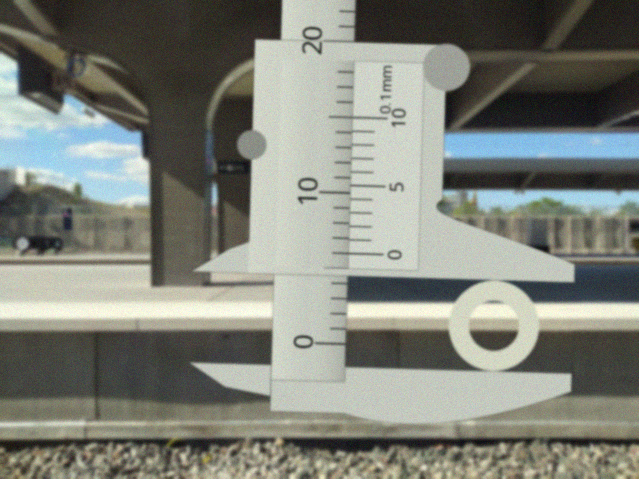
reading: 6.0mm
